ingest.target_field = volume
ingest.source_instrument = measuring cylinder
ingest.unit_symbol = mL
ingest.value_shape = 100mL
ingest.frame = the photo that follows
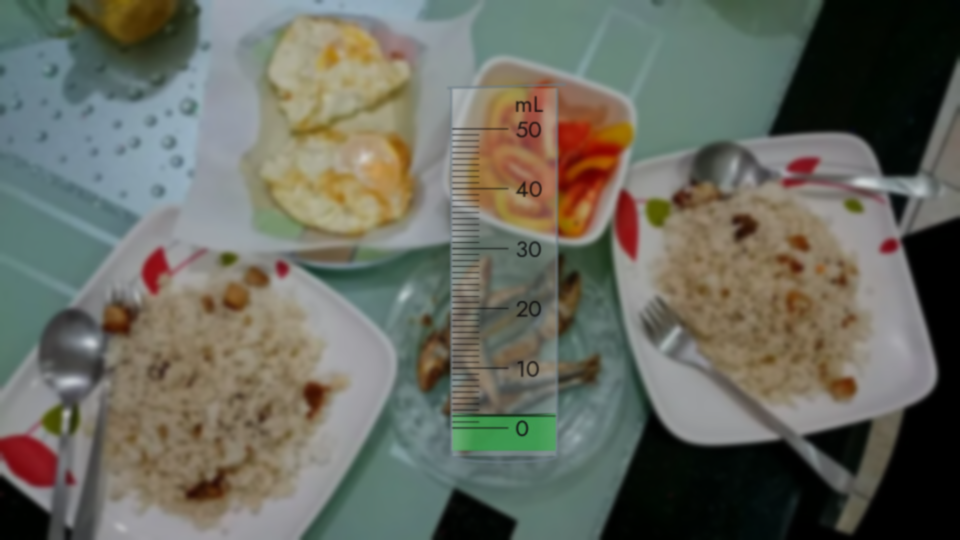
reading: 2mL
